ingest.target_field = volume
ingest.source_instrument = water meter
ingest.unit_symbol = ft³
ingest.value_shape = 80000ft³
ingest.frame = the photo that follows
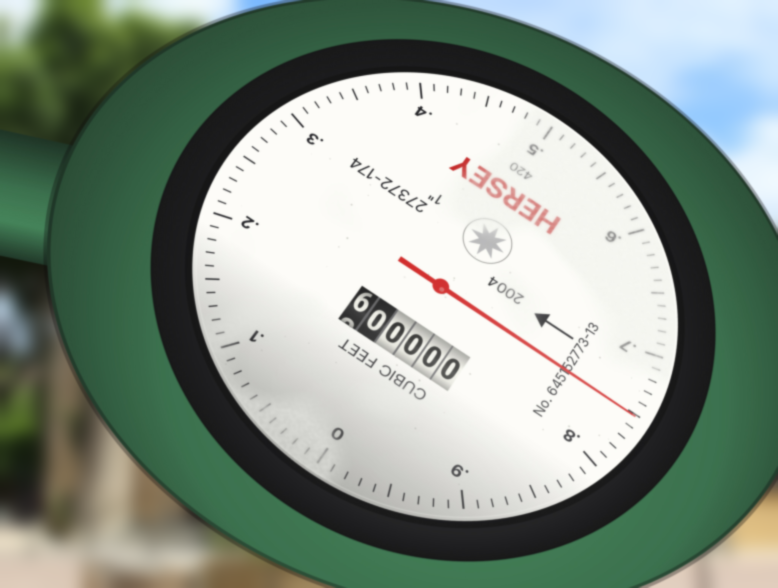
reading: 8.75ft³
